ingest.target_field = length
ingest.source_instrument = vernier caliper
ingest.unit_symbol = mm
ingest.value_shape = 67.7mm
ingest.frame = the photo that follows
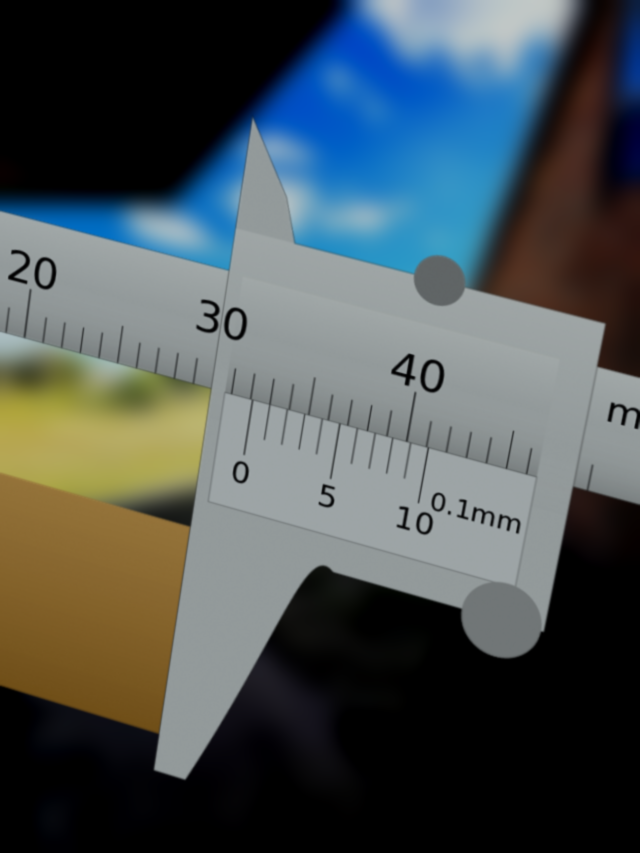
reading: 32.1mm
